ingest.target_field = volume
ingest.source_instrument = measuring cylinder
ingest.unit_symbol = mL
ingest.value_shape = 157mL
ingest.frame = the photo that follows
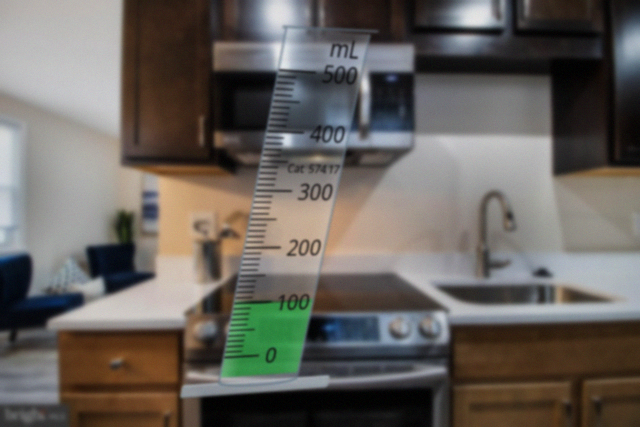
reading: 100mL
